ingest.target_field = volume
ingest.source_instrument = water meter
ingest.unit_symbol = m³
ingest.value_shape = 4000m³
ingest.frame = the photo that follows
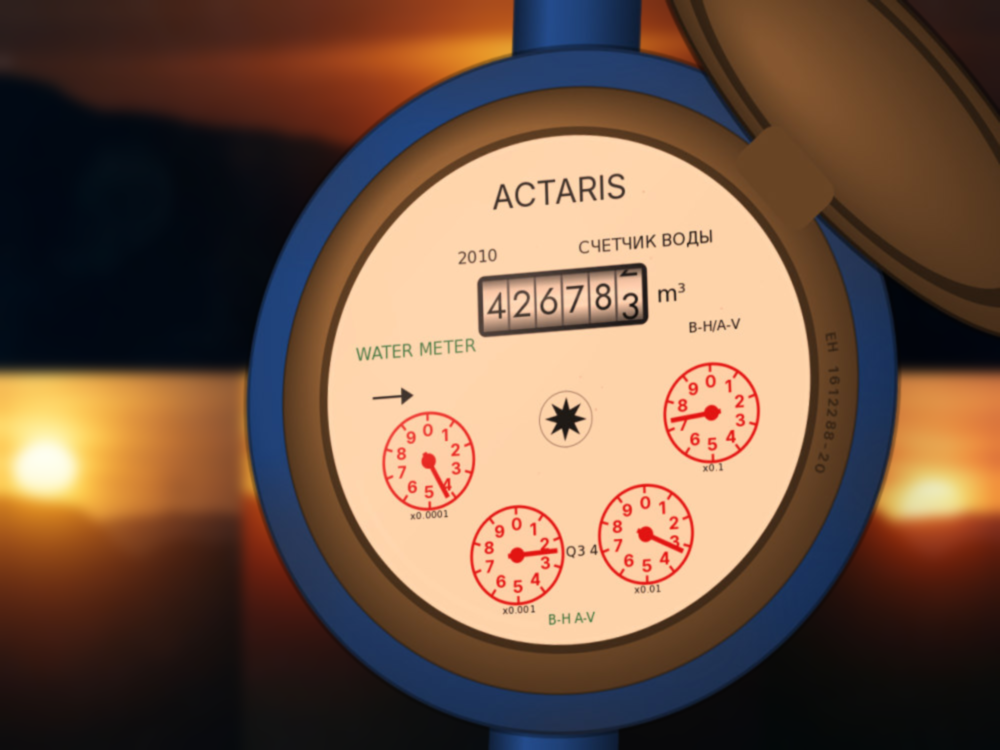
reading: 426782.7324m³
